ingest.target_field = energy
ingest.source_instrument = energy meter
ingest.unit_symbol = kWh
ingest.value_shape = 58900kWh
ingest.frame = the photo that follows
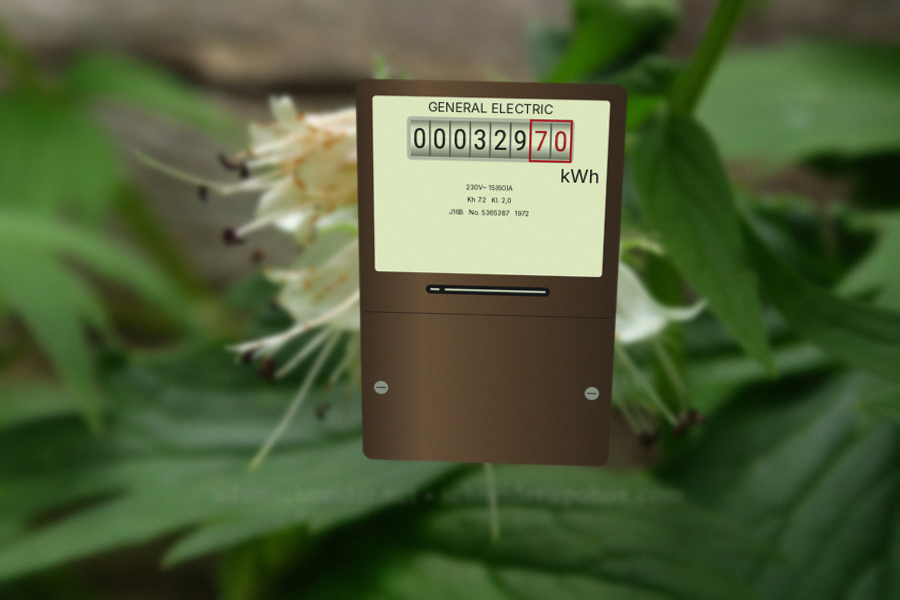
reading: 329.70kWh
